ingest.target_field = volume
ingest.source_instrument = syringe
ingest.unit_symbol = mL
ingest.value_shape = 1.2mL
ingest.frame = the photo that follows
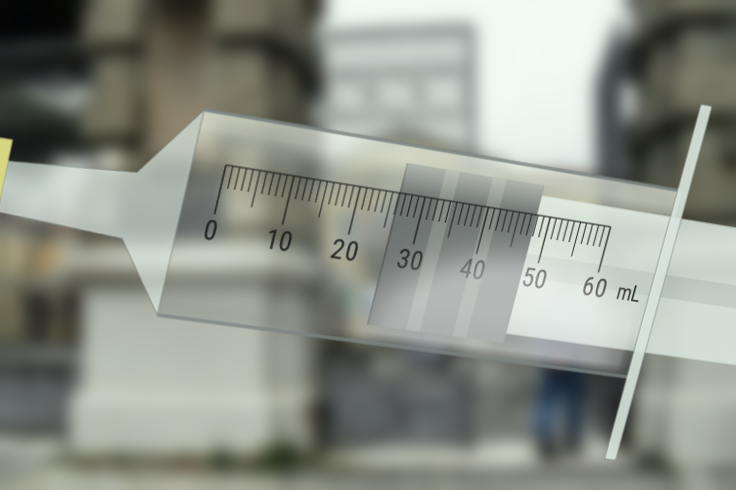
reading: 26mL
